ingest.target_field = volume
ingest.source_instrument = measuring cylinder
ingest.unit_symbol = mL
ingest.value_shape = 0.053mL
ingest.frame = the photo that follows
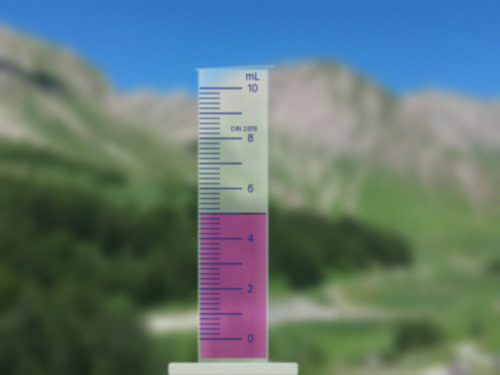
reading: 5mL
